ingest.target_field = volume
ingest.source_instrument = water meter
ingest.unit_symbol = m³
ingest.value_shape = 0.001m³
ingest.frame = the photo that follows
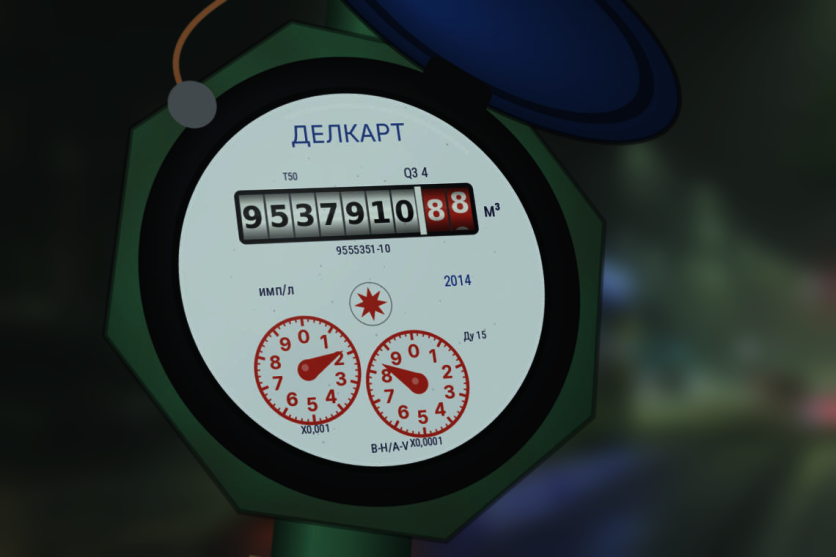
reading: 9537910.8818m³
